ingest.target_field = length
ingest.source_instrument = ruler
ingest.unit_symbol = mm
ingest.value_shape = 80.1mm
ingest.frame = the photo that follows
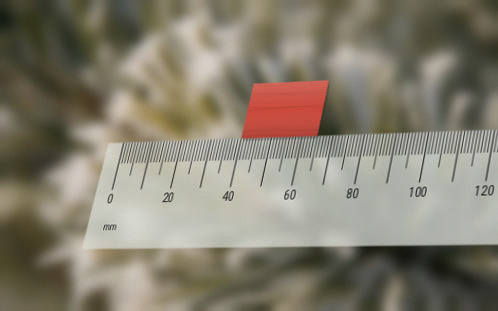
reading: 25mm
